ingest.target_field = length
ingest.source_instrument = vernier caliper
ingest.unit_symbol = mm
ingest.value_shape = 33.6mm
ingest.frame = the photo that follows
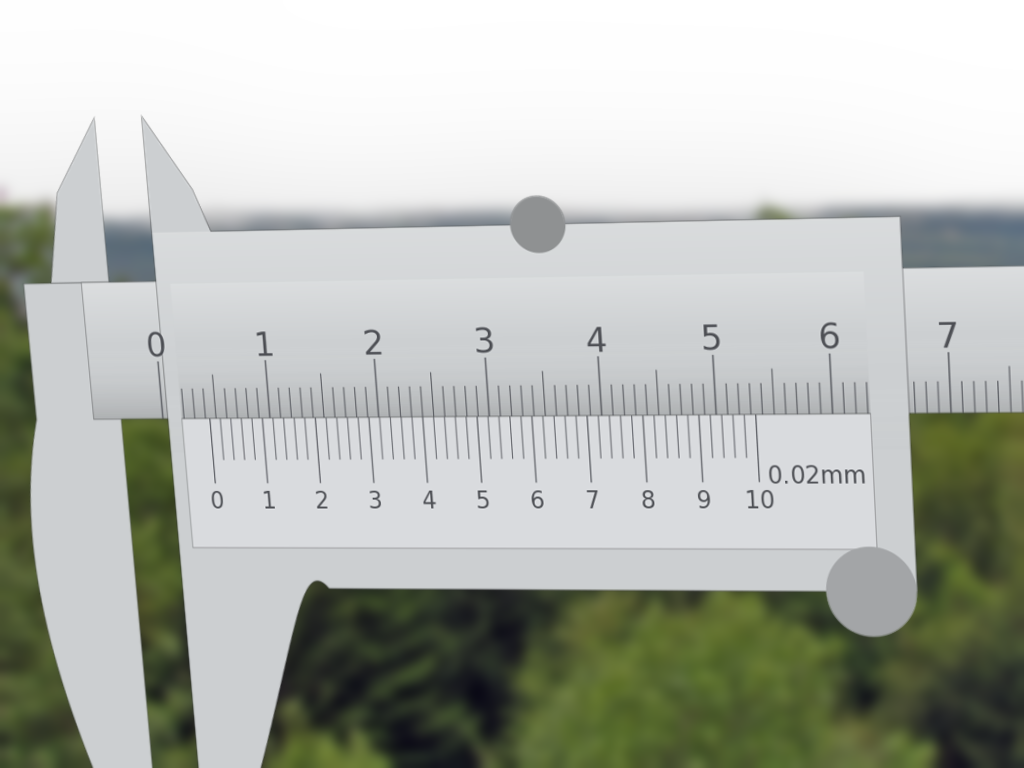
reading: 4.4mm
